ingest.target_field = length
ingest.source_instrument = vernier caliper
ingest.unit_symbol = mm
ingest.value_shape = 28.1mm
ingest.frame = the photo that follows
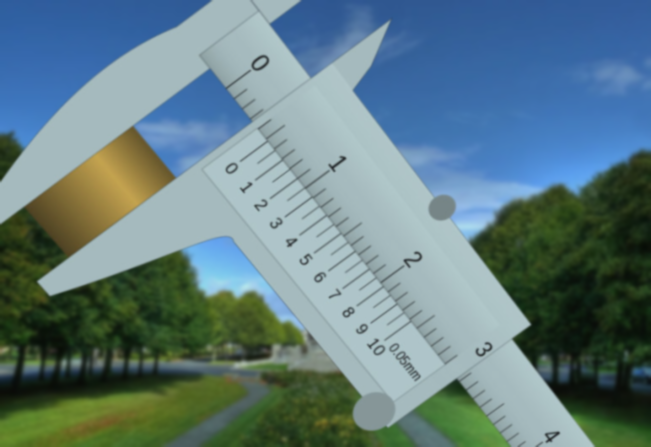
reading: 5.2mm
